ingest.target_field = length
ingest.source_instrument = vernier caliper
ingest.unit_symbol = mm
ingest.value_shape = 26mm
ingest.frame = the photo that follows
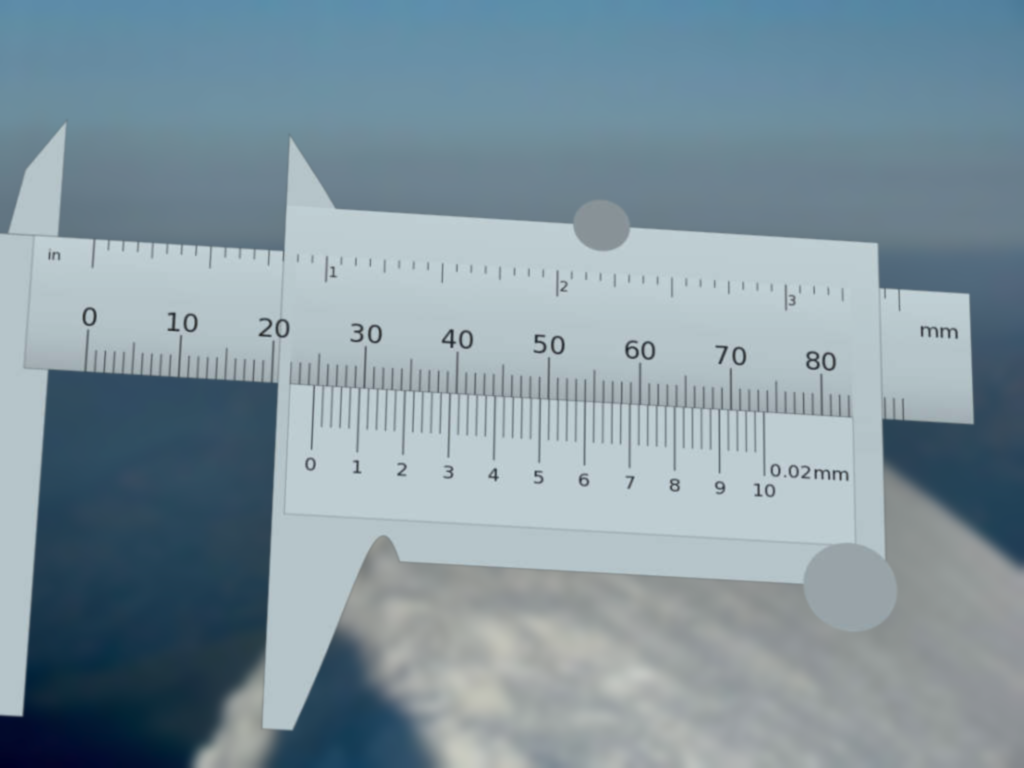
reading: 24.6mm
